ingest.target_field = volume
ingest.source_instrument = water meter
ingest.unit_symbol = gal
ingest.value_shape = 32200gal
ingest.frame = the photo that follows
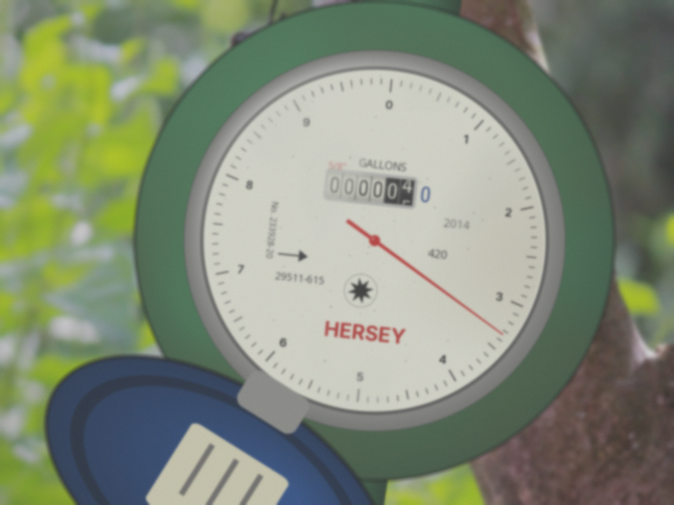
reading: 43.3gal
